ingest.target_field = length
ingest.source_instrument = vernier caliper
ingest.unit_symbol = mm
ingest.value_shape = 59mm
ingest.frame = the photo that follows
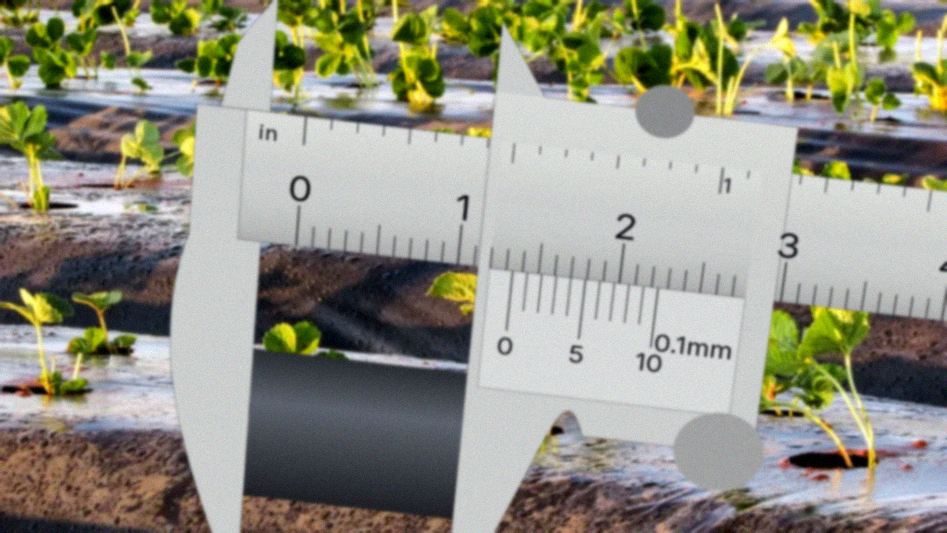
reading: 13.4mm
